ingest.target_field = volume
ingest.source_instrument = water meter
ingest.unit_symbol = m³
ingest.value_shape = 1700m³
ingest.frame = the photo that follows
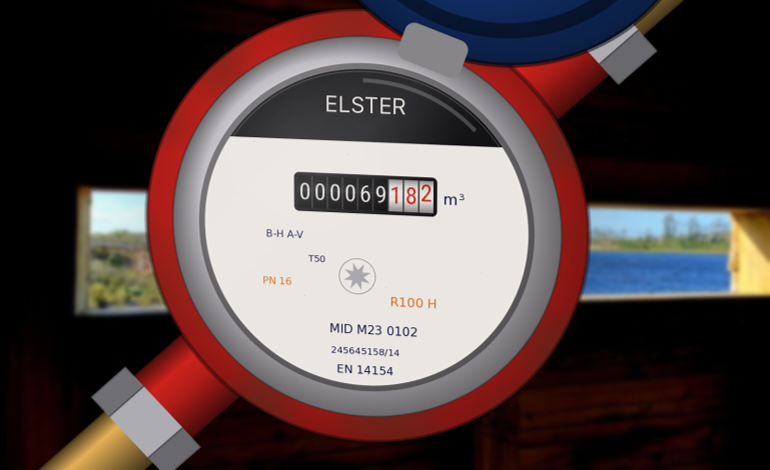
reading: 69.182m³
